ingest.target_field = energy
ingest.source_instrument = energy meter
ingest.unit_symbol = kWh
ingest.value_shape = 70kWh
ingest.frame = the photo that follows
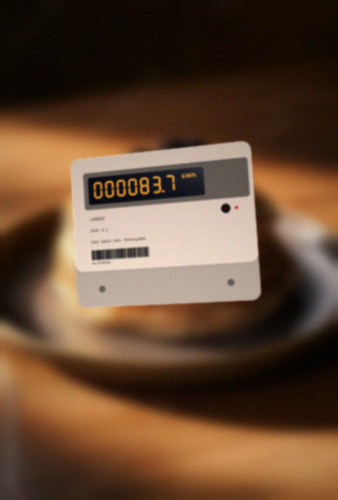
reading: 83.7kWh
